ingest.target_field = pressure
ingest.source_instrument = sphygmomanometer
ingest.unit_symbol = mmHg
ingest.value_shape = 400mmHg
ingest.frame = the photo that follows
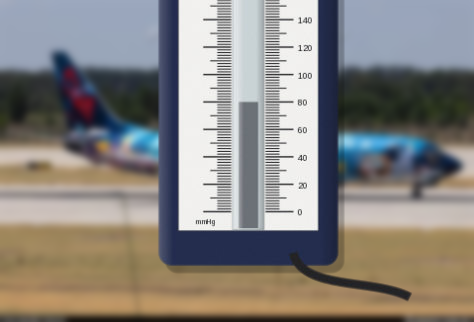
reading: 80mmHg
